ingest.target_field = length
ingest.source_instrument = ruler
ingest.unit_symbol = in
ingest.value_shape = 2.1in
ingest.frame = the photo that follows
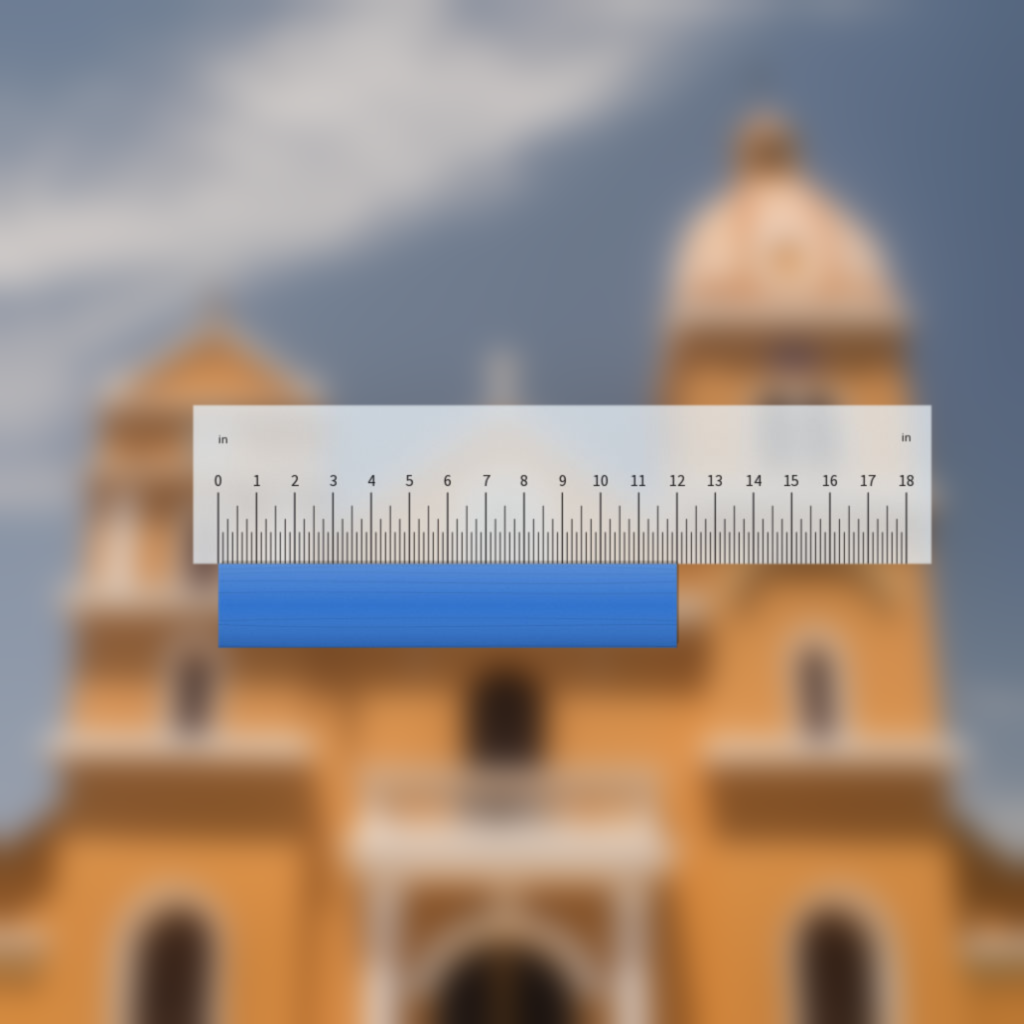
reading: 12in
